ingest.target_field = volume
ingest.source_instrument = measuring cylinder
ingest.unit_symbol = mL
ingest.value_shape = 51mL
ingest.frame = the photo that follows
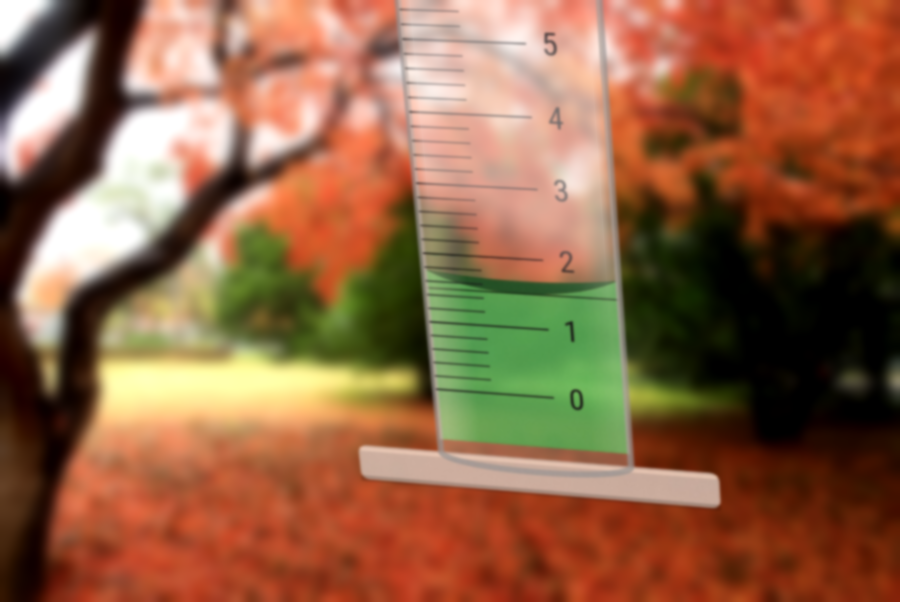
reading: 1.5mL
